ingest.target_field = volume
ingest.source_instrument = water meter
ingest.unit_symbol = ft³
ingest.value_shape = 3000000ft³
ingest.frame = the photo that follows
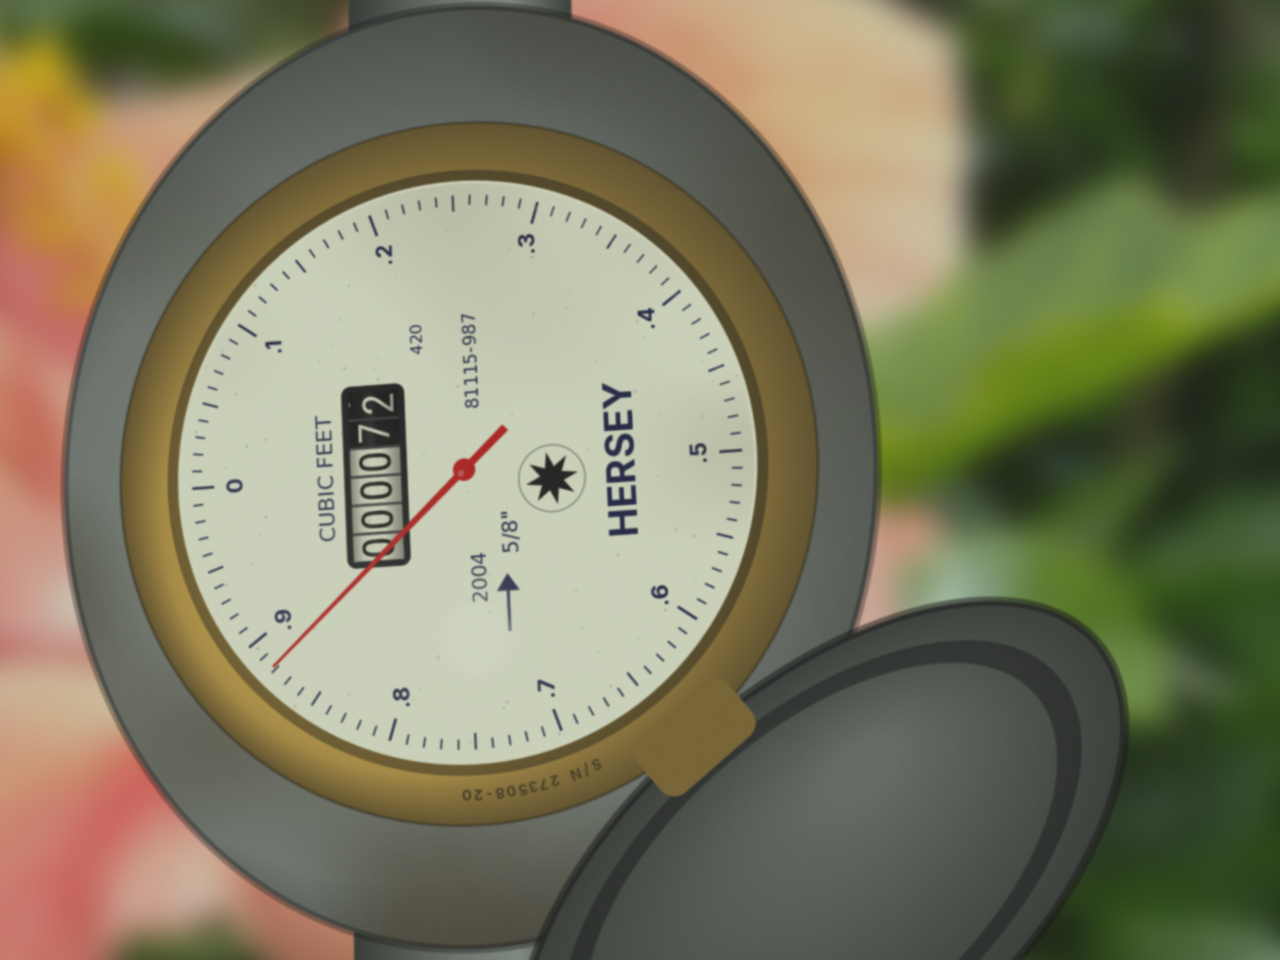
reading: 71.88ft³
